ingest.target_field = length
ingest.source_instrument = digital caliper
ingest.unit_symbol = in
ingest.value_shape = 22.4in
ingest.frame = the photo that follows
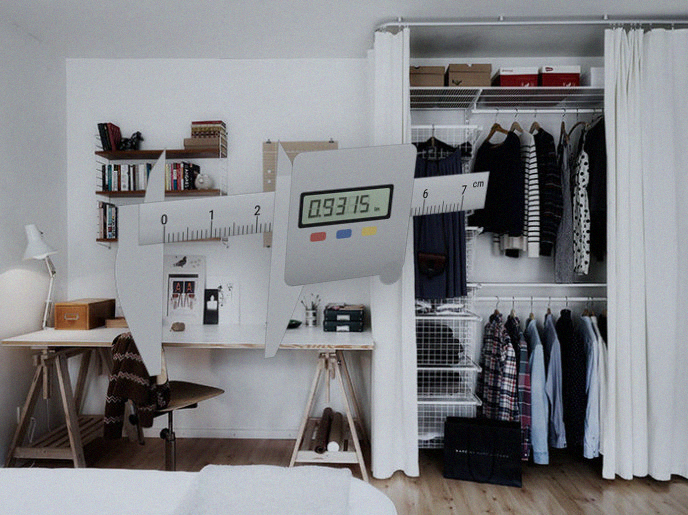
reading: 0.9315in
